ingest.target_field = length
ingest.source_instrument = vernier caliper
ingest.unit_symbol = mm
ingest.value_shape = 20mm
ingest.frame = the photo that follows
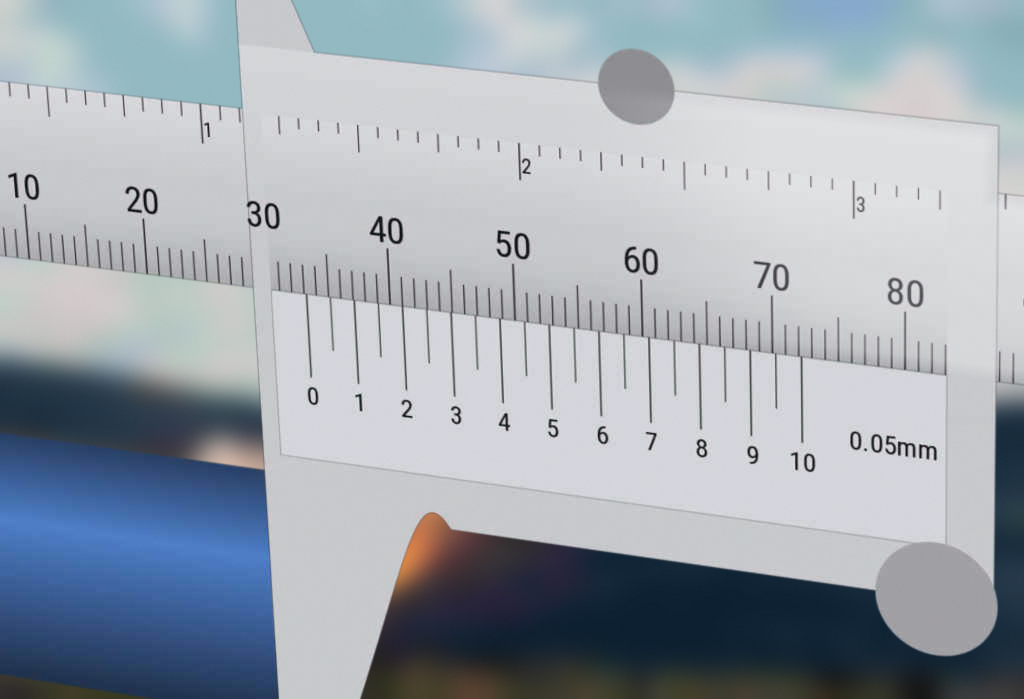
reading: 33.2mm
